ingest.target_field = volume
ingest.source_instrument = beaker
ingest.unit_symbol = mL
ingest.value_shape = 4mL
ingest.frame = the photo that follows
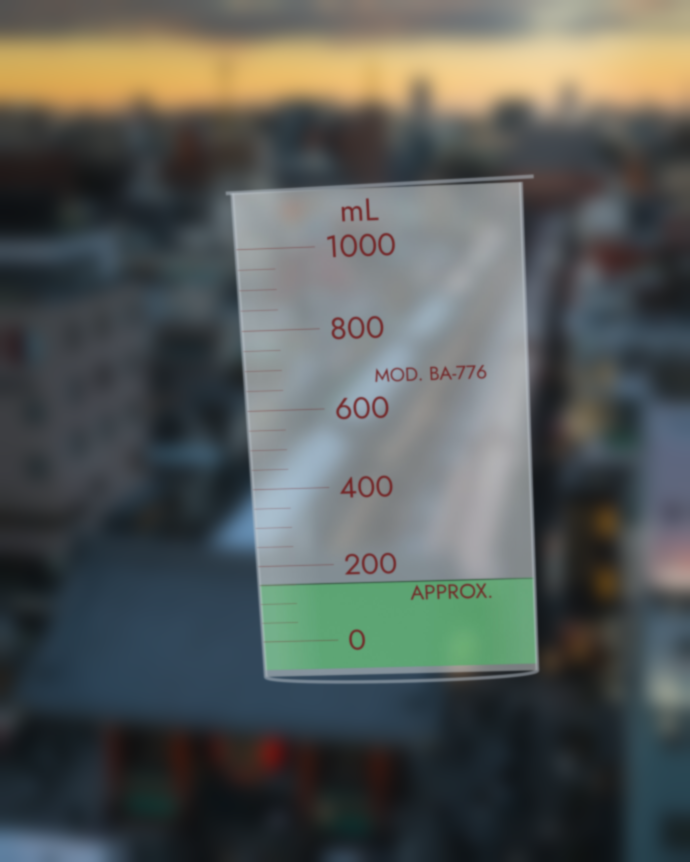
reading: 150mL
